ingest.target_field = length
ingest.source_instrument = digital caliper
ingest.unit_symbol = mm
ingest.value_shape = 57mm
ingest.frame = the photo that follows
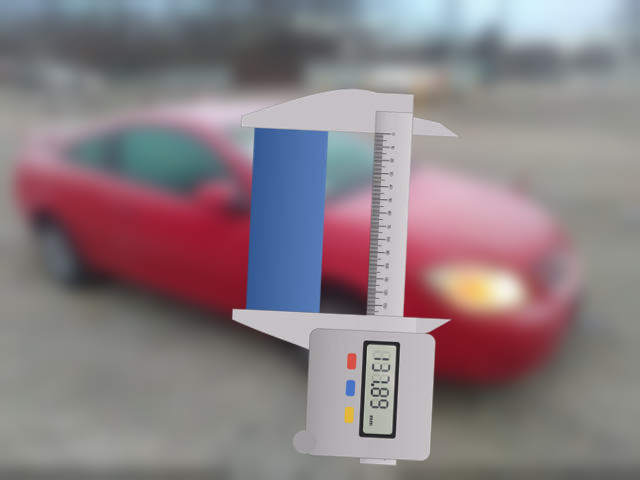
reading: 137.89mm
